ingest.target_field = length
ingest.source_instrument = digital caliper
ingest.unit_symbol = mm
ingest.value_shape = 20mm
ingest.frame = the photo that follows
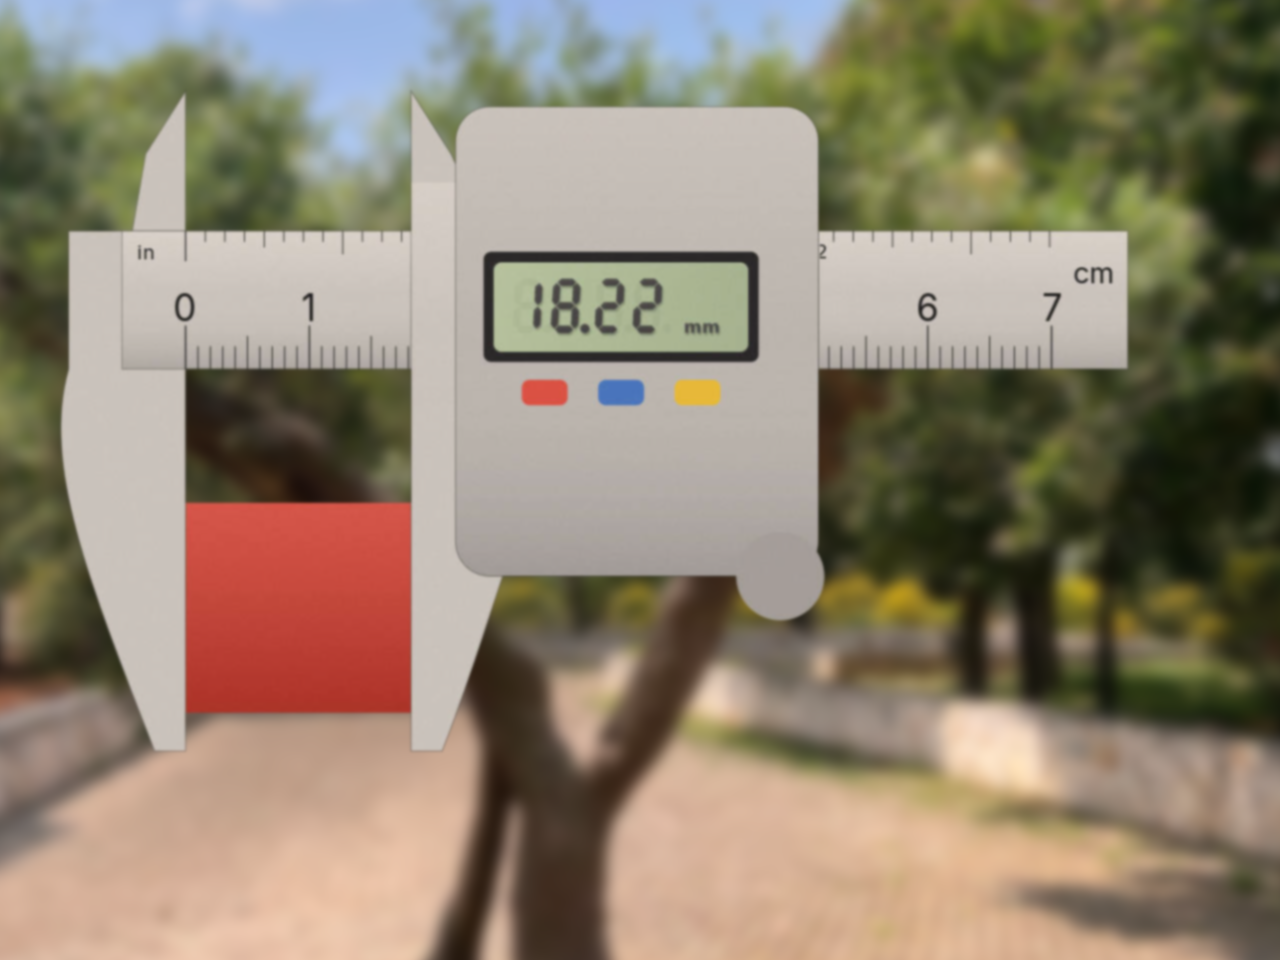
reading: 18.22mm
